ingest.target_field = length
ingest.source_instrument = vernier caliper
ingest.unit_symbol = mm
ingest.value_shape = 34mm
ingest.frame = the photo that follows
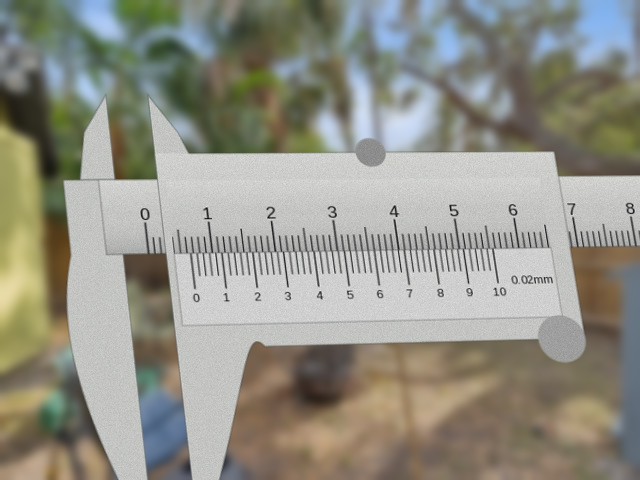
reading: 6.6mm
